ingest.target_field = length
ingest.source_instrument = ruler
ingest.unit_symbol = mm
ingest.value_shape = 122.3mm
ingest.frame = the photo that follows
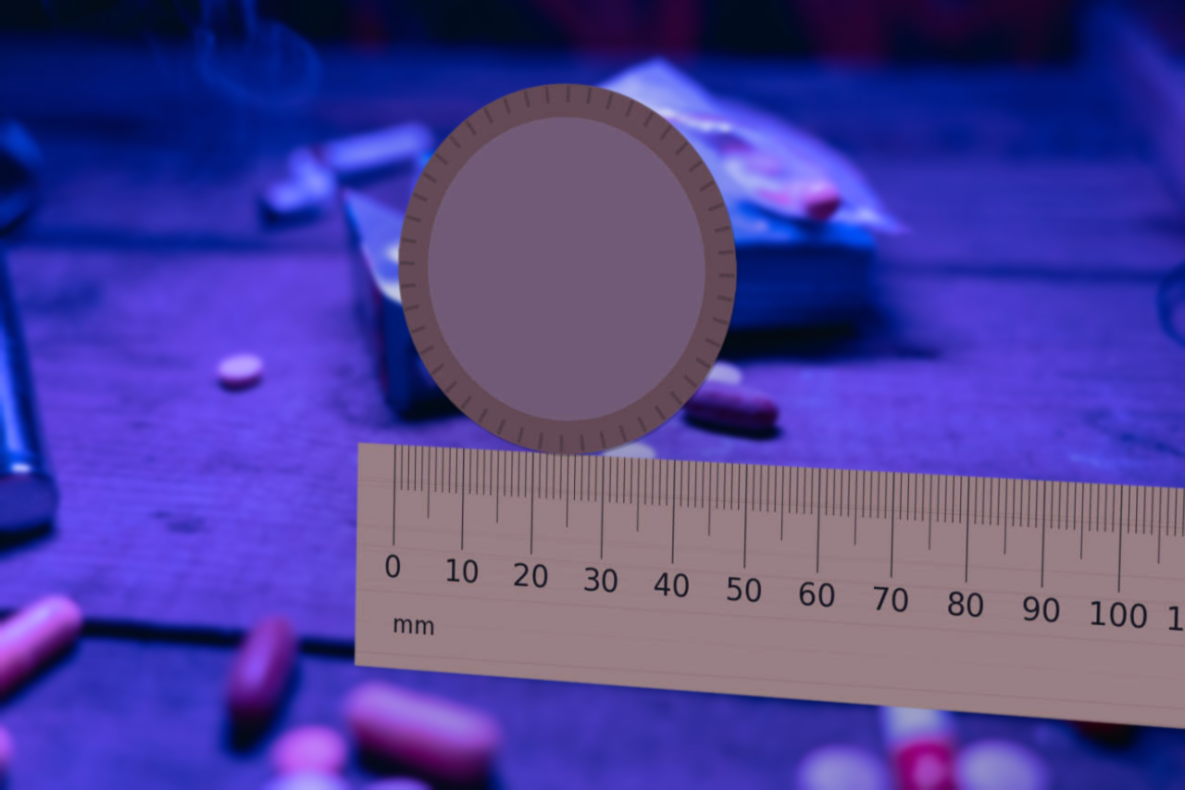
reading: 48mm
